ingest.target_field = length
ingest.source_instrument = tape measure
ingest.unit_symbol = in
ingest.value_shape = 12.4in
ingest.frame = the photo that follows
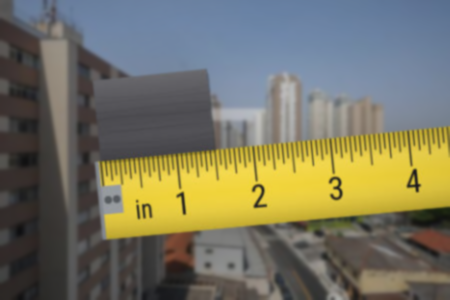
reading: 1.5in
